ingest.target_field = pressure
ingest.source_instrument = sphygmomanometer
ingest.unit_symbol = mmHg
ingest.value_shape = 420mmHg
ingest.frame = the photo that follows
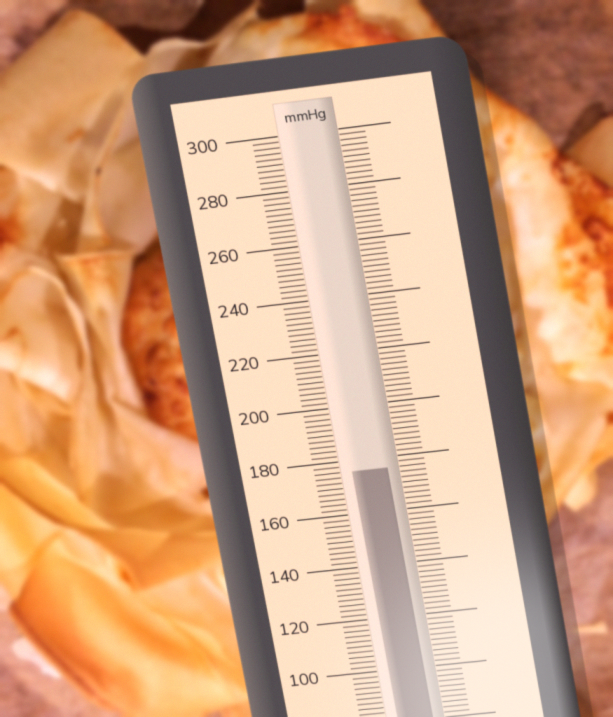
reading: 176mmHg
